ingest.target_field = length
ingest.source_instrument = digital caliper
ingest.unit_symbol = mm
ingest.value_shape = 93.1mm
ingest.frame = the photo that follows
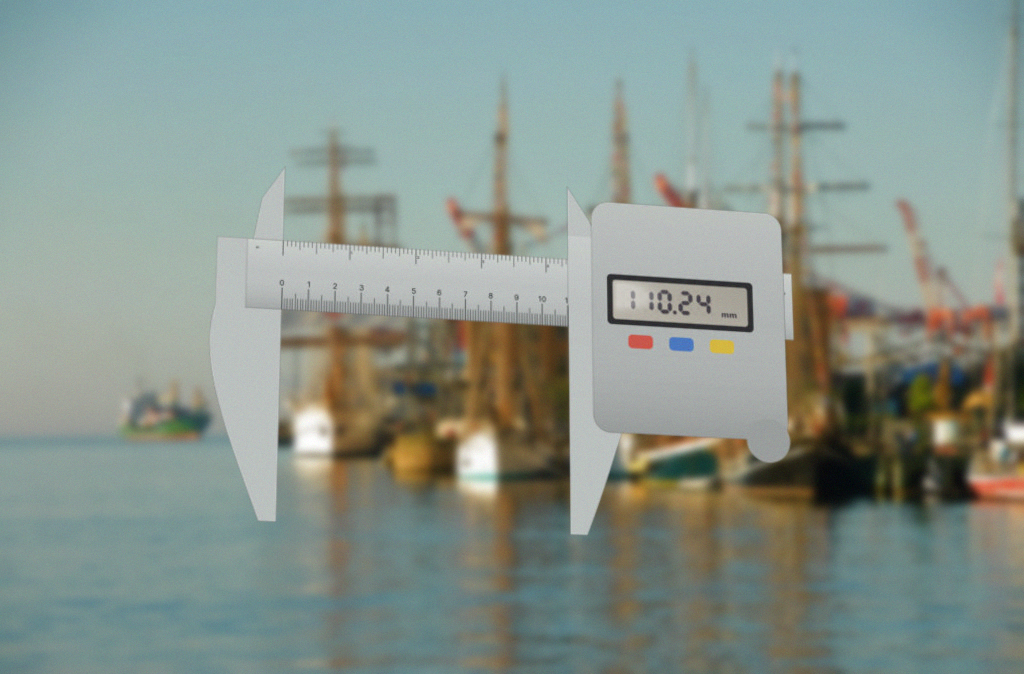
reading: 110.24mm
